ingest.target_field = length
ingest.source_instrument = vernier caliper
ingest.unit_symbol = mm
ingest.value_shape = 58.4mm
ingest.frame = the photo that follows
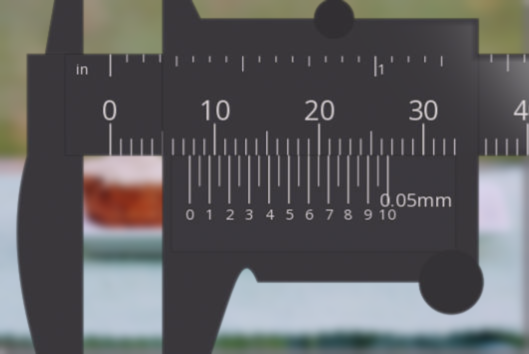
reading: 7.6mm
